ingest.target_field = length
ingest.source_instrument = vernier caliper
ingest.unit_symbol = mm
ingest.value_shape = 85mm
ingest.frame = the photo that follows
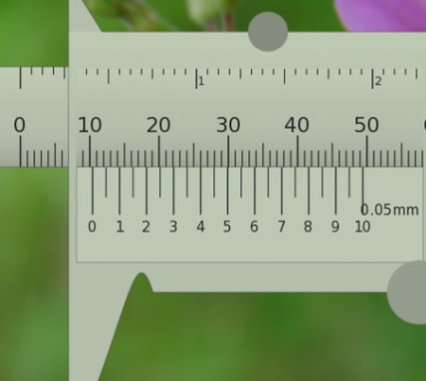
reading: 10.4mm
